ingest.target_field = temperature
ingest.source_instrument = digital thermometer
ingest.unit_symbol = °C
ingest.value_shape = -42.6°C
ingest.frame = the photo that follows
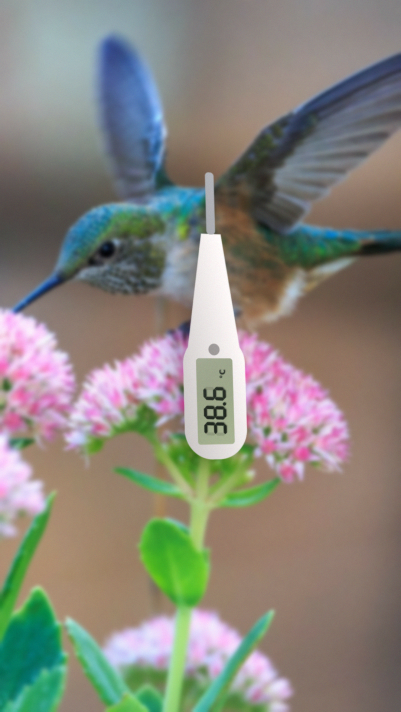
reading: 38.6°C
